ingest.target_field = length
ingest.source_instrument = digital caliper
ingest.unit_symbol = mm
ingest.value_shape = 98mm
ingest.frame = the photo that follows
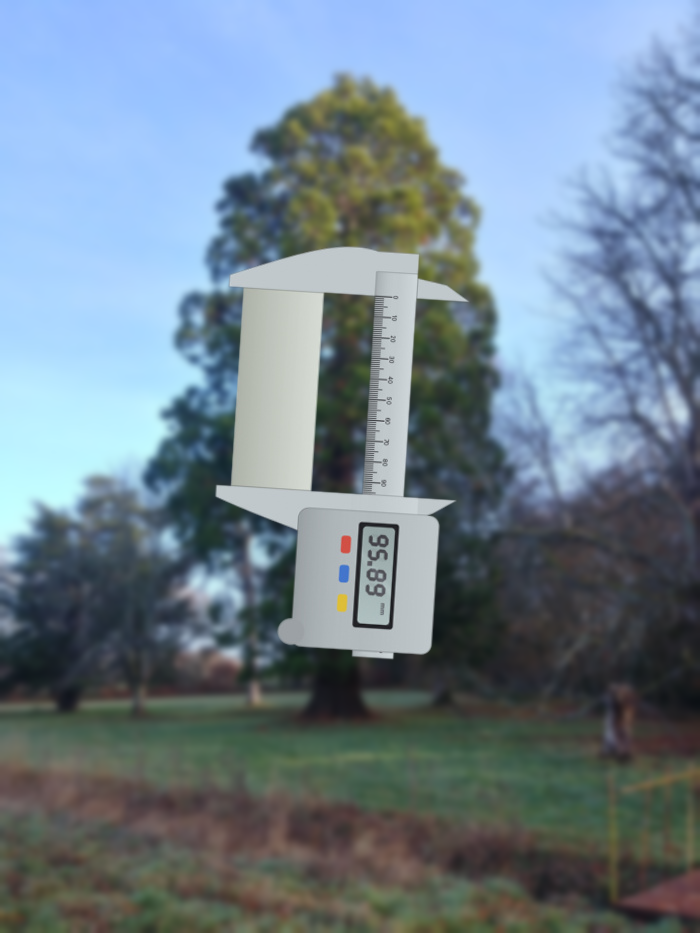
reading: 95.89mm
